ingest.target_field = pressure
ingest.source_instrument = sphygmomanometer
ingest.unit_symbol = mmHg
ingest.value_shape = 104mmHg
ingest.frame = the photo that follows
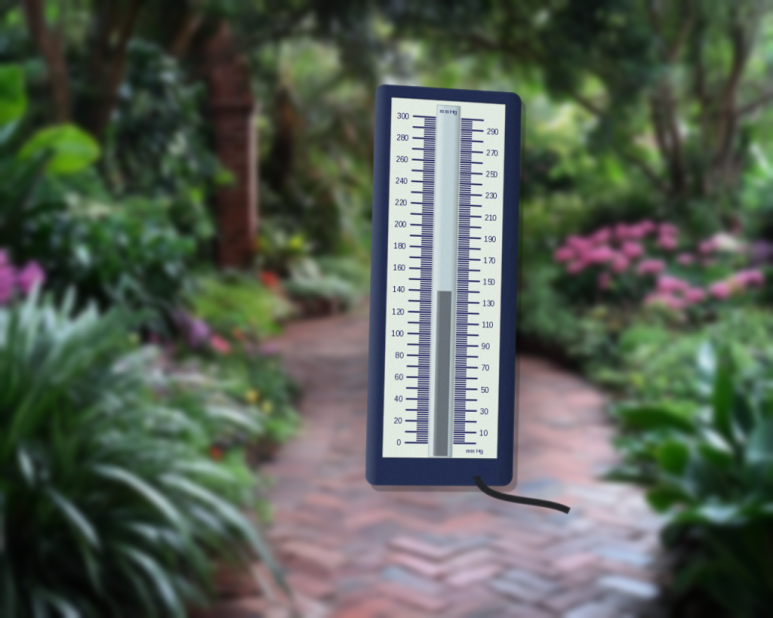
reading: 140mmHg
